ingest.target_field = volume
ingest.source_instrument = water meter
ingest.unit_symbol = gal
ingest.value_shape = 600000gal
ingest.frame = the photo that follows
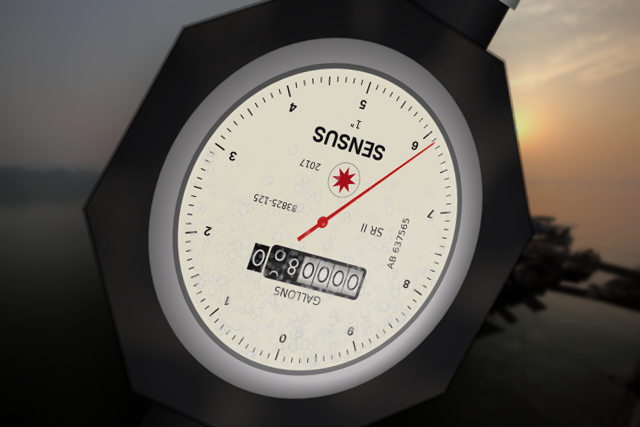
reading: 886.1gal
